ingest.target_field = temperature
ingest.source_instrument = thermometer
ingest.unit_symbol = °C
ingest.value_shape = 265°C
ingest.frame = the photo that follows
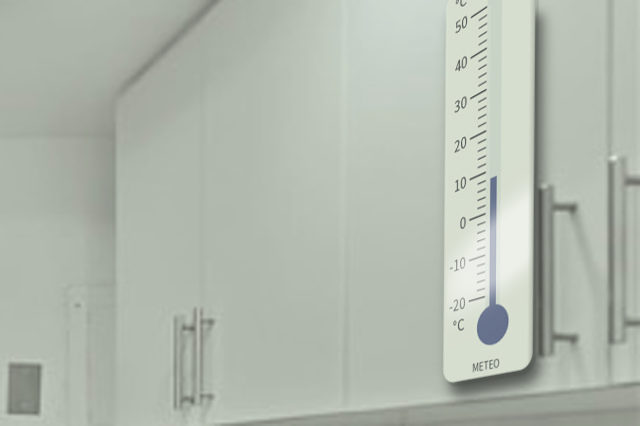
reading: 8°C
